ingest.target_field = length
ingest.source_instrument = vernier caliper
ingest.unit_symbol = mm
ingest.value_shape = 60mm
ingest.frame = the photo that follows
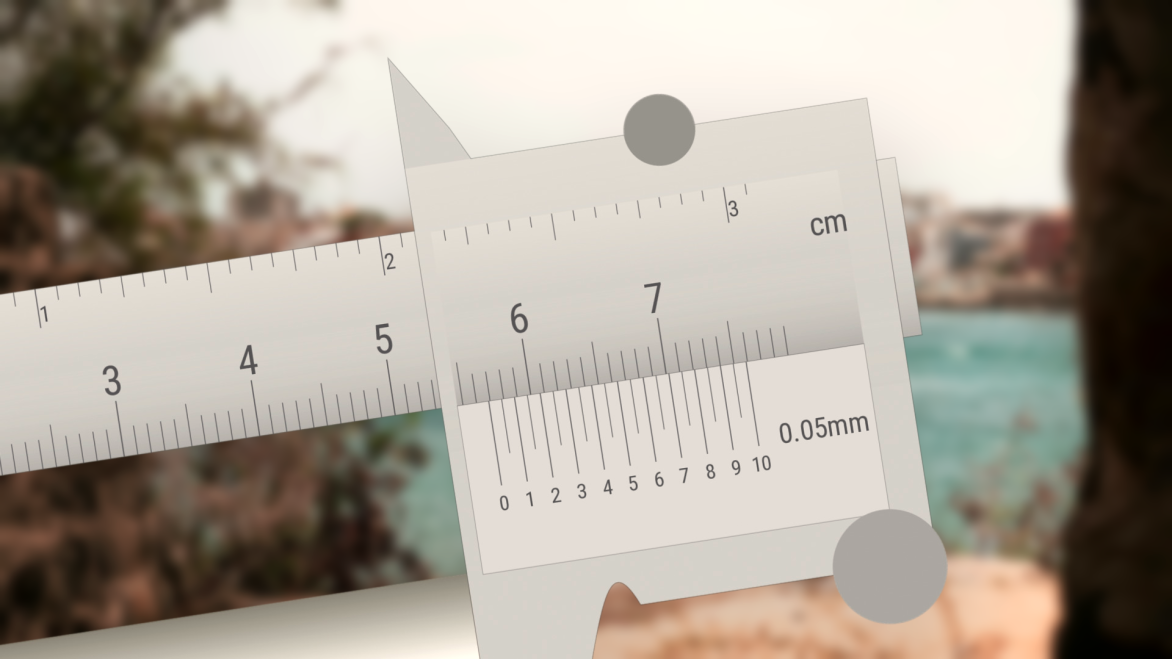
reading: 56.9mm
